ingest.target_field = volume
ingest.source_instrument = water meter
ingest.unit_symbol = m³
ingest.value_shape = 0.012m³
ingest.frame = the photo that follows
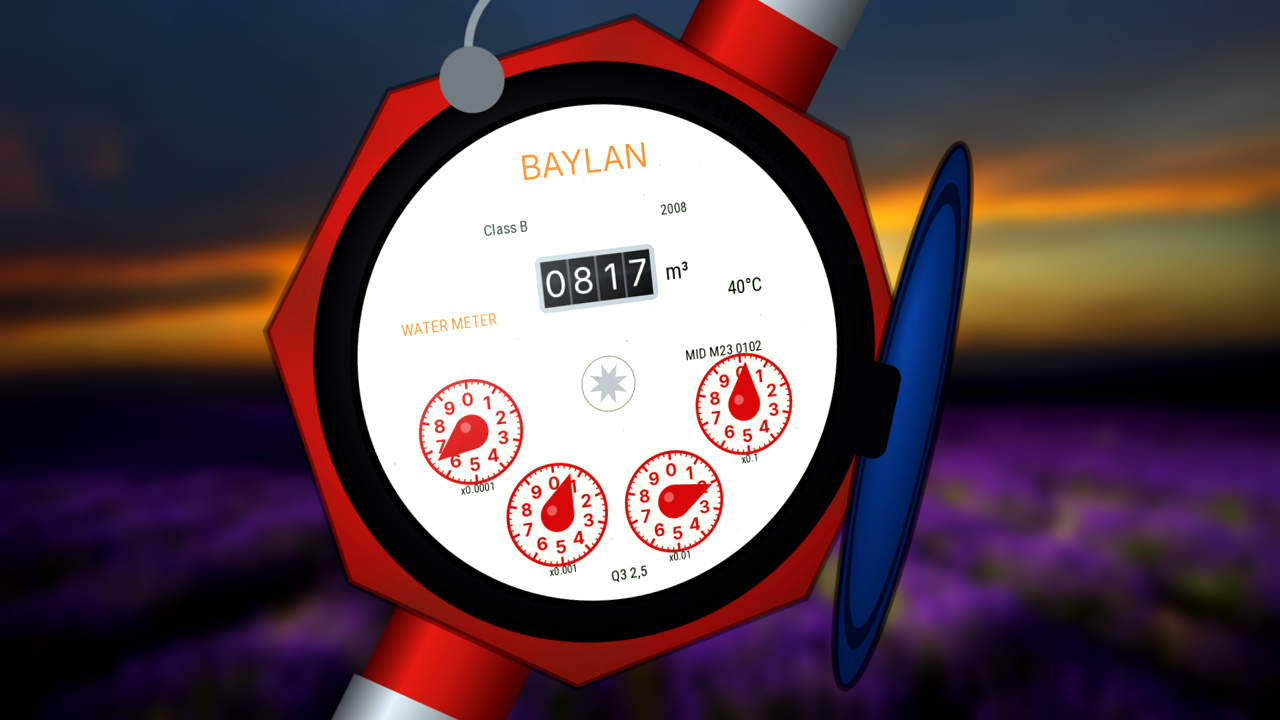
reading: 817.0206m³
